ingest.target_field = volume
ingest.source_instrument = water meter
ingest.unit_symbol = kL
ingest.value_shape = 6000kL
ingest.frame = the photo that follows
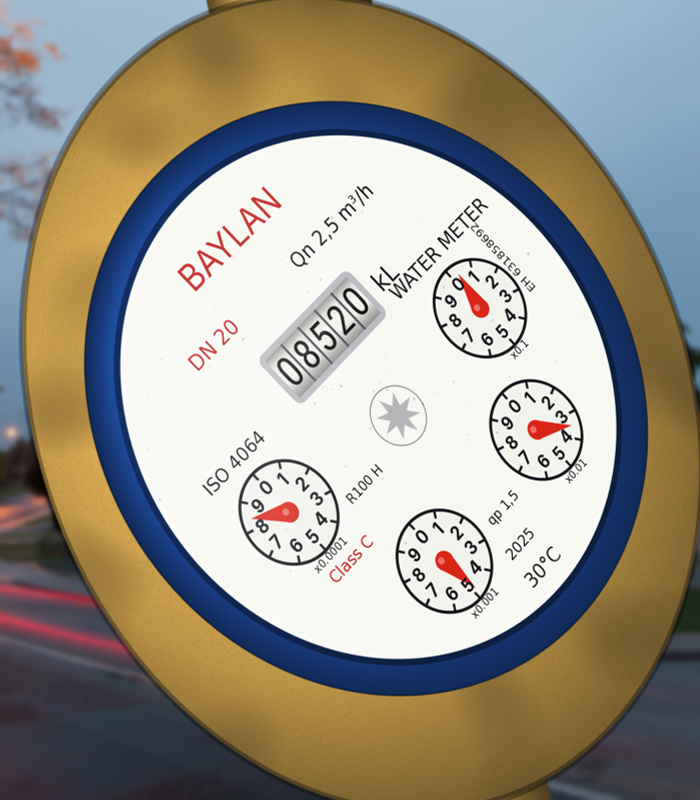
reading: 8520.0348kL
